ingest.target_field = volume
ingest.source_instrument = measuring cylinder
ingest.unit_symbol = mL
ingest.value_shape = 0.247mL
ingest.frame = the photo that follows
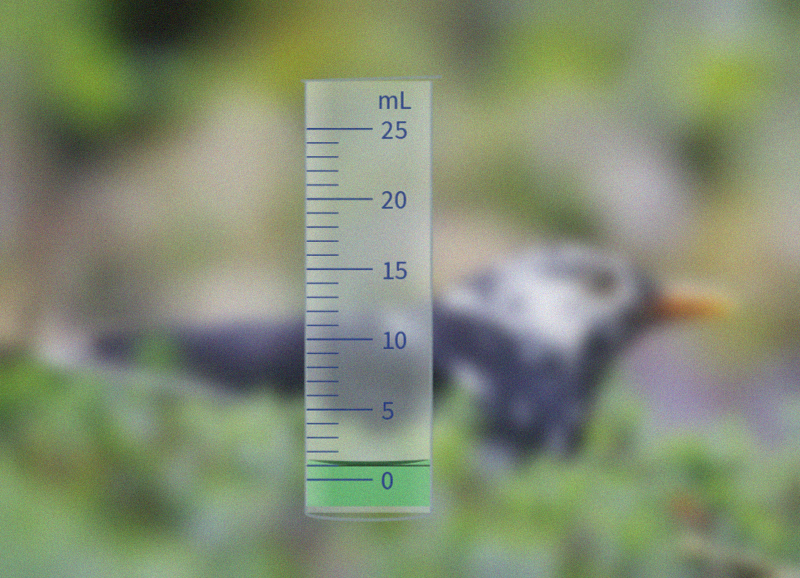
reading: 1mL
